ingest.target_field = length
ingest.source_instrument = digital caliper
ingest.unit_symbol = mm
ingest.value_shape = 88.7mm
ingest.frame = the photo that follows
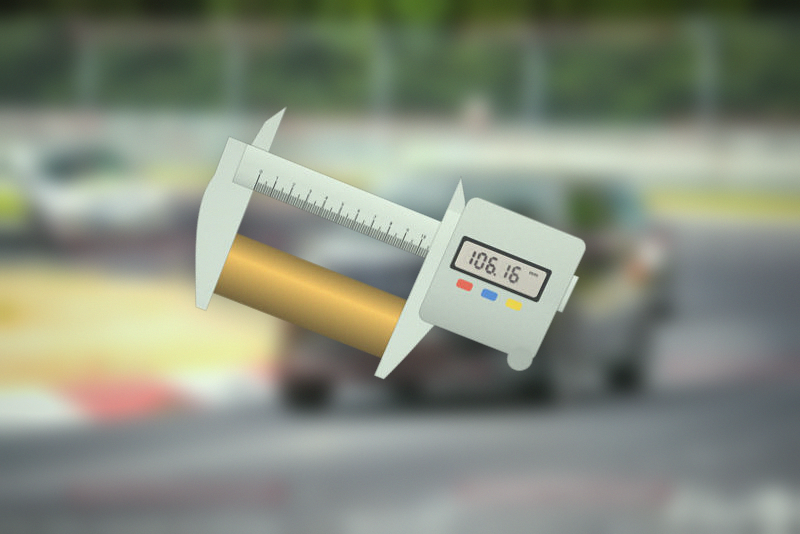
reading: 106.16mm
